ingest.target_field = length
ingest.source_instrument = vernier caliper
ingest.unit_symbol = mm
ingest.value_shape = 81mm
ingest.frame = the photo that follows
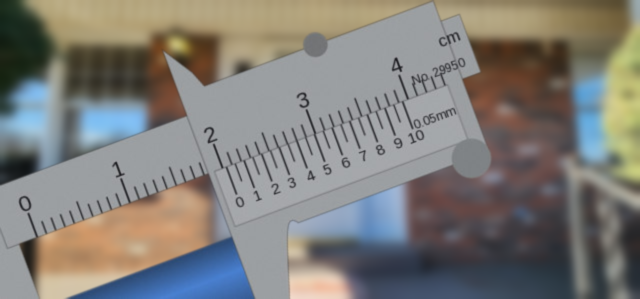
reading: 20.4mm
